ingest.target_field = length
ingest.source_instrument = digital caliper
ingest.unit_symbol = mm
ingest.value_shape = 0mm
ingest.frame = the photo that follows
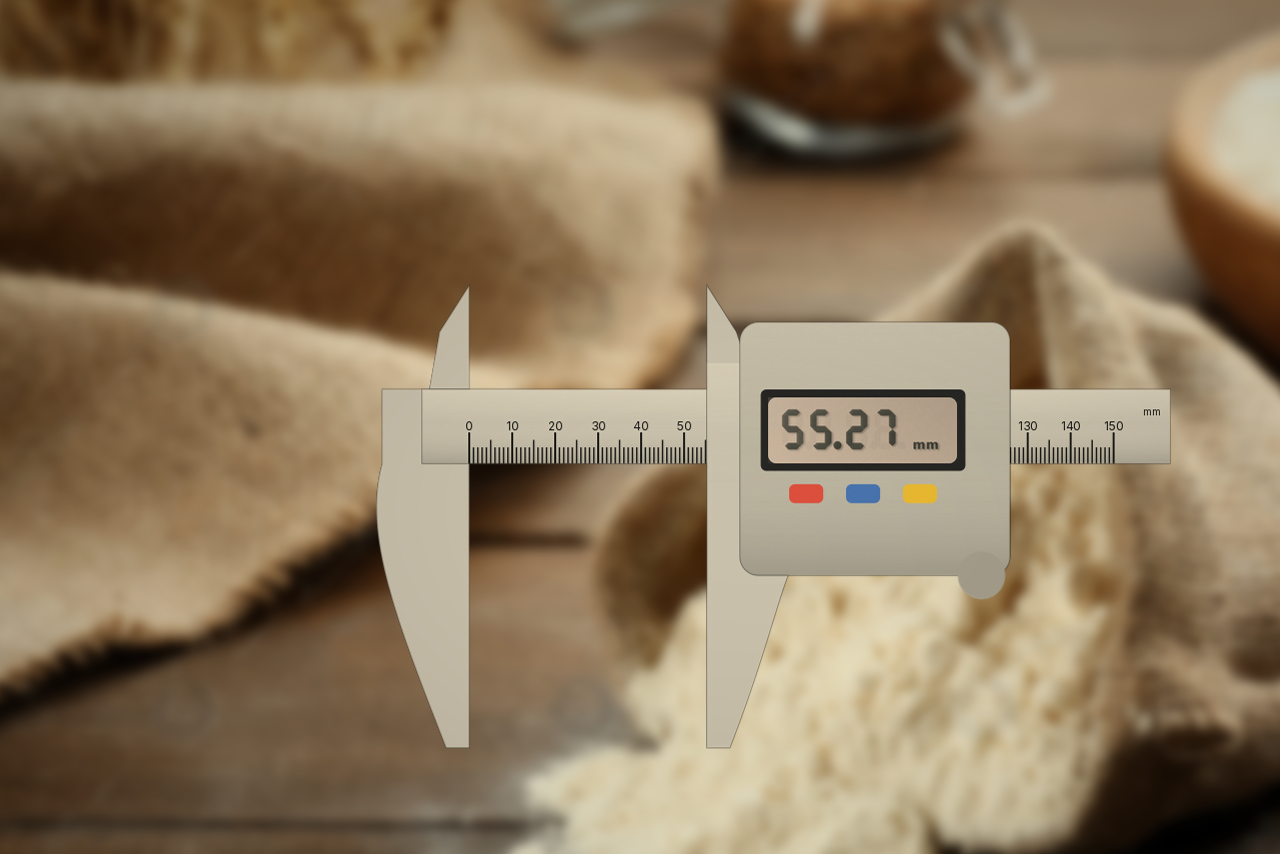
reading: 55.27mm
